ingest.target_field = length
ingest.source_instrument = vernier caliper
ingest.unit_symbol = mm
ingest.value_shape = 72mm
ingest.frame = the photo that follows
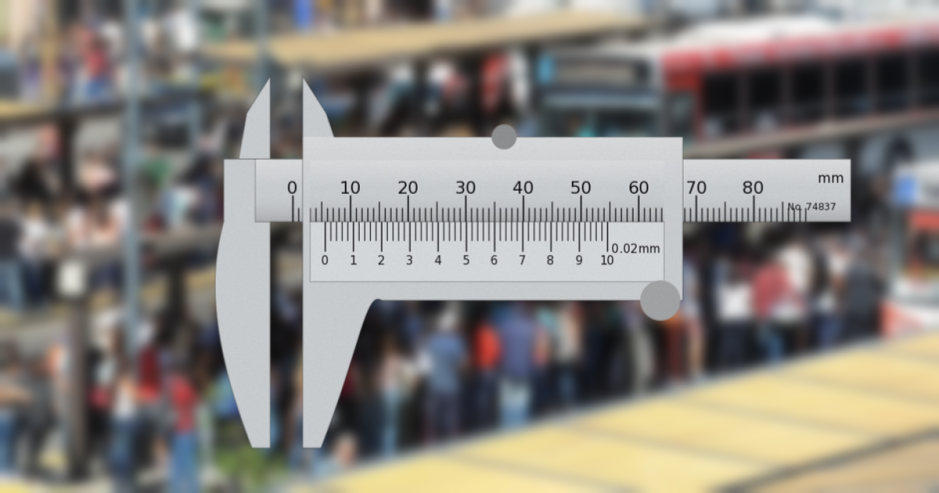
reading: 5.6mm
